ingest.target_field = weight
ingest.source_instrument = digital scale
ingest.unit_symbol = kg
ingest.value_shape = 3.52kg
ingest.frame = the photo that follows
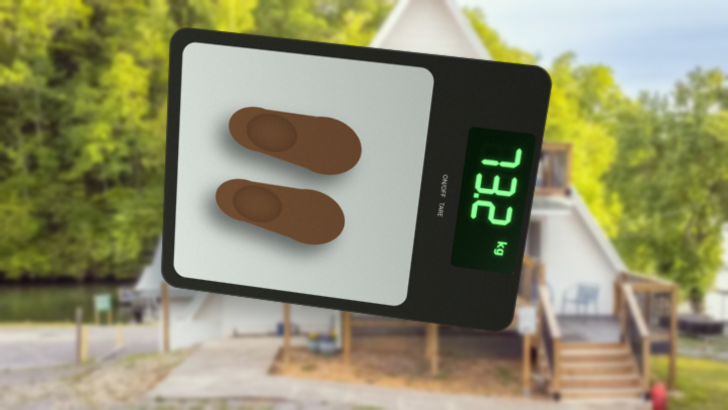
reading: 73.2kg
